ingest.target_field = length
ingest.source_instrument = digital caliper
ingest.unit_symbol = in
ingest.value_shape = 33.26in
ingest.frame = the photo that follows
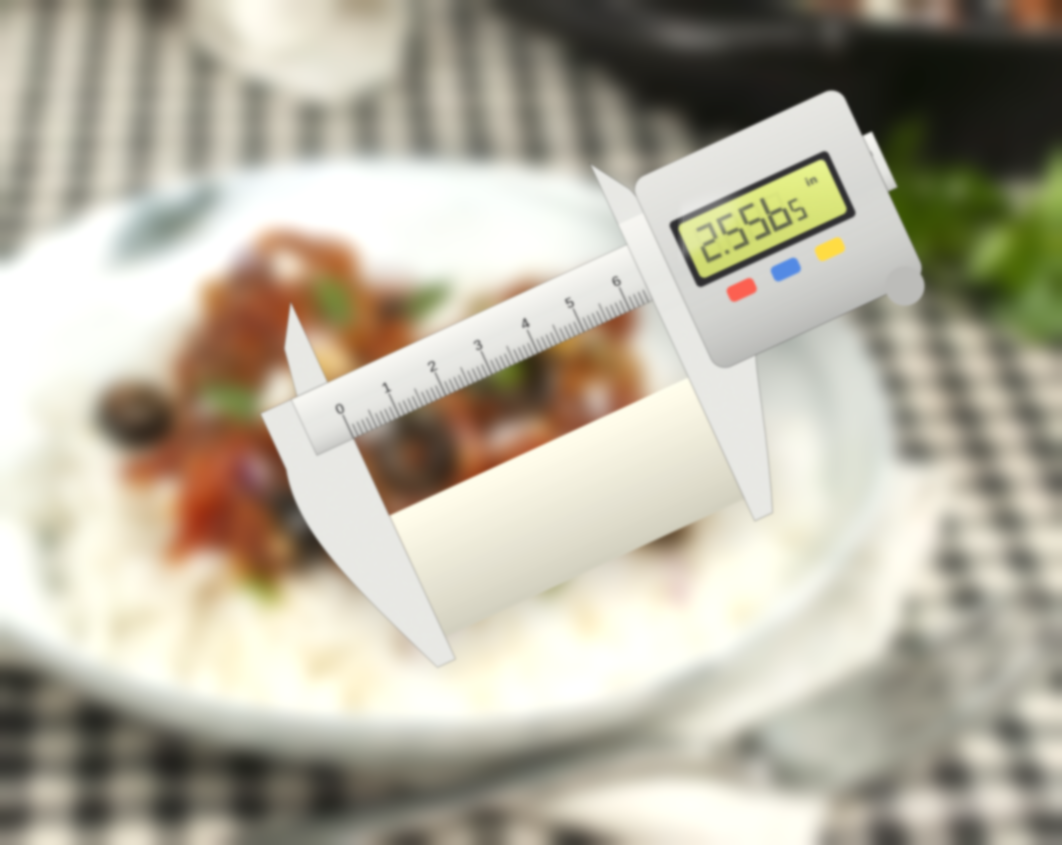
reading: 2.5565in
